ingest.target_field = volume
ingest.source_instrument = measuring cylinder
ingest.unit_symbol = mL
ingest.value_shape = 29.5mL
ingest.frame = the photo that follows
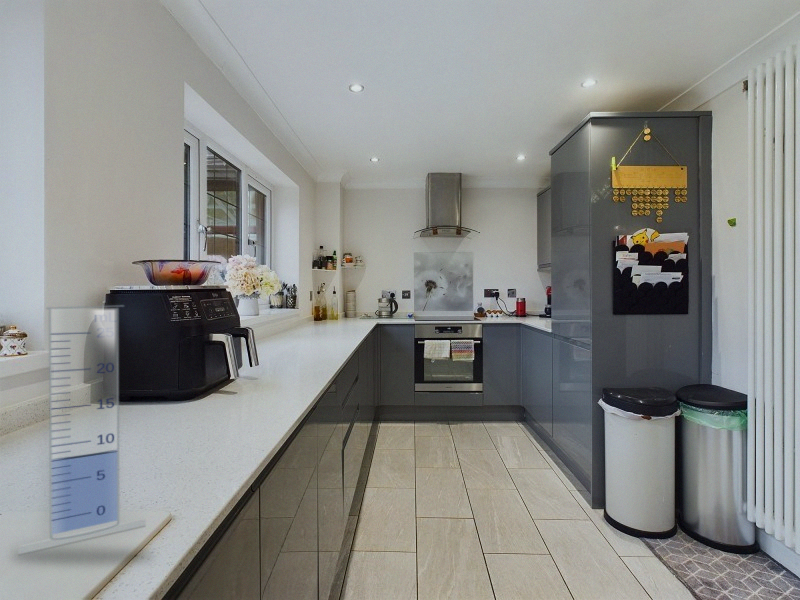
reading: 8mL
